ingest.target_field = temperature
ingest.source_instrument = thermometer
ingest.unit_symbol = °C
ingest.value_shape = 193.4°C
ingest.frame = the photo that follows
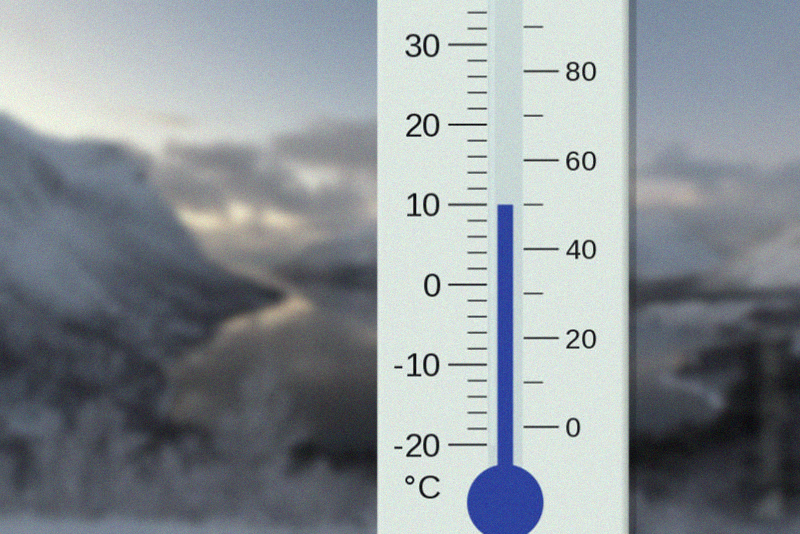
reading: 10°C
